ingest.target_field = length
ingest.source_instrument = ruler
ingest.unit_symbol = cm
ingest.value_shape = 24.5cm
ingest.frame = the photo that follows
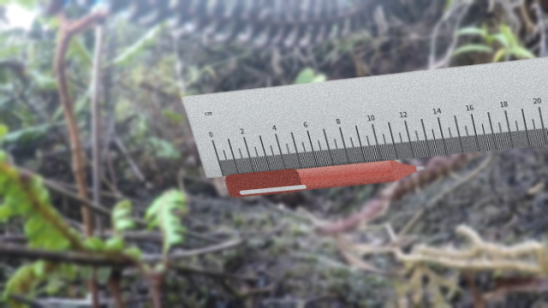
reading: 12.5cm
